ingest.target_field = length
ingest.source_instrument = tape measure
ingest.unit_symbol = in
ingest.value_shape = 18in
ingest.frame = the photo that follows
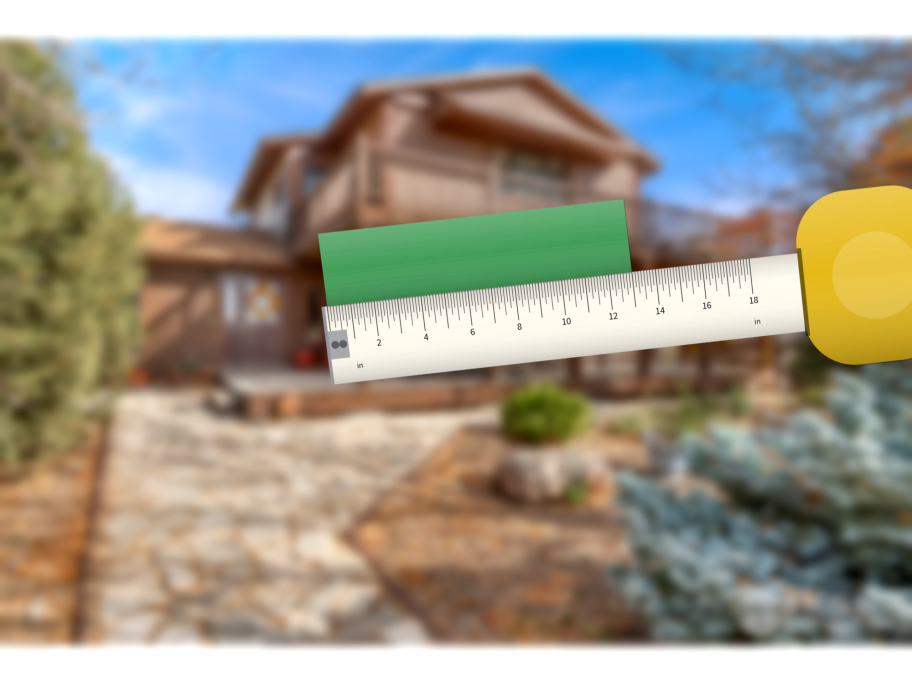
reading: 13in
